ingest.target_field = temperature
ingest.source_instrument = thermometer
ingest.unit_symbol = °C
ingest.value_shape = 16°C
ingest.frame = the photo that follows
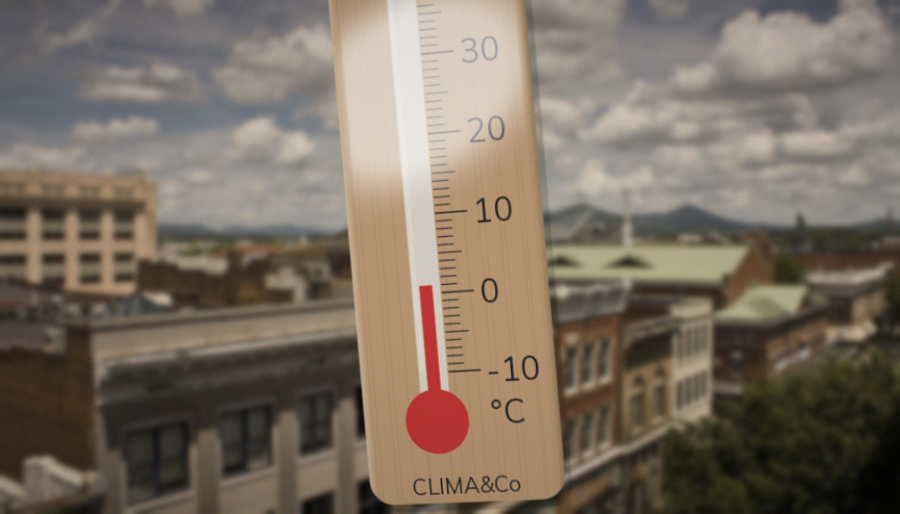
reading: 1°C
